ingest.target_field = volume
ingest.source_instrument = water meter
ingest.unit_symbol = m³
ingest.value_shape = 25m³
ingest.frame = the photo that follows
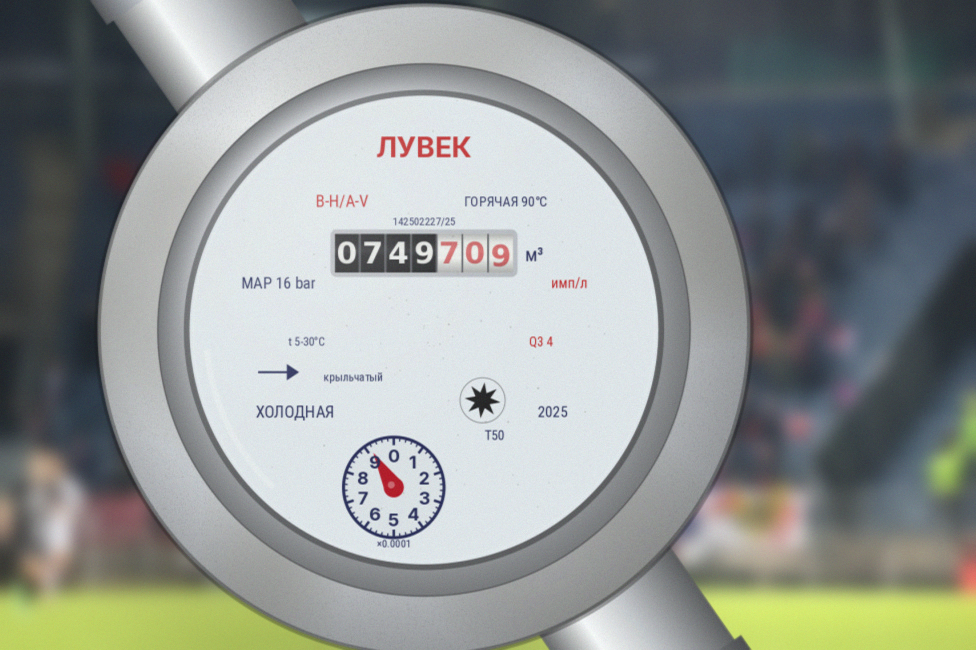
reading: 749.7089m³
